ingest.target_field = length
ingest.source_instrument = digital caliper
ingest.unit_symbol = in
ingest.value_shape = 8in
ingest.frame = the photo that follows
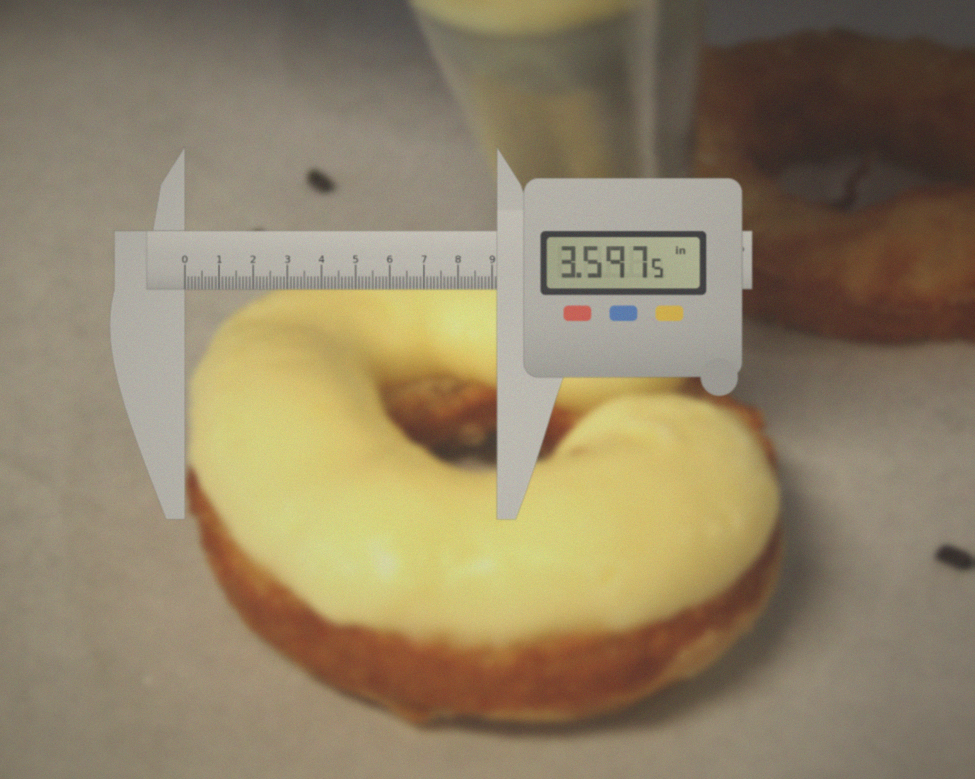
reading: 3.5975in
